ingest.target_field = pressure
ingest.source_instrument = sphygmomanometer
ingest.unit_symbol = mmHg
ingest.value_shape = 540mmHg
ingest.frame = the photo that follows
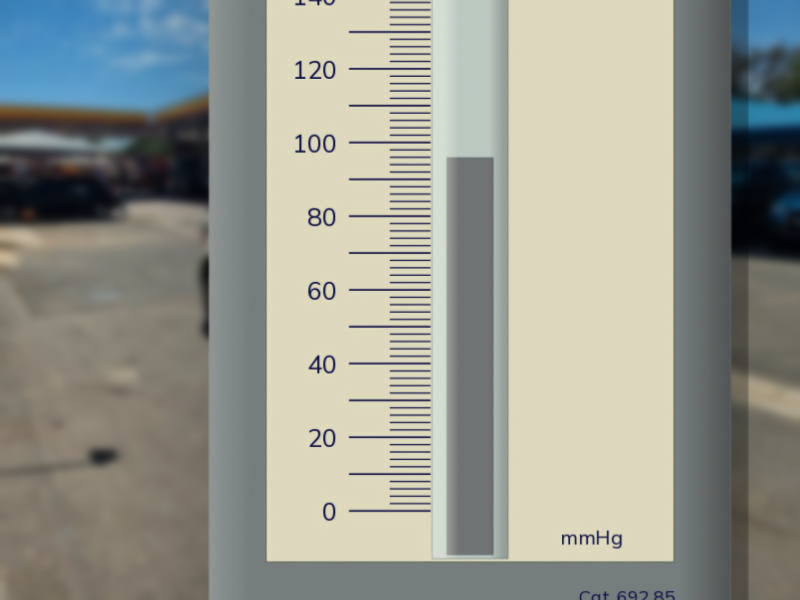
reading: 96mmHg
